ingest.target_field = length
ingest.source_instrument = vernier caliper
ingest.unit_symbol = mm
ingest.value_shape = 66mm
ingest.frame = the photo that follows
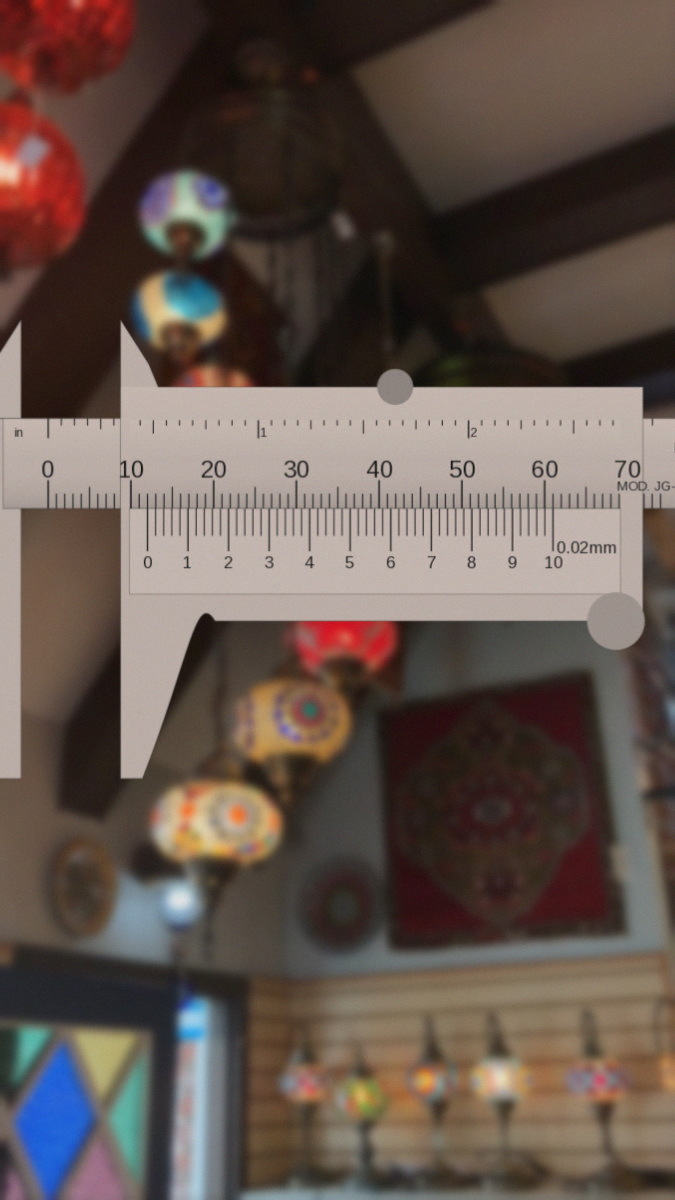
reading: 12.0mm
